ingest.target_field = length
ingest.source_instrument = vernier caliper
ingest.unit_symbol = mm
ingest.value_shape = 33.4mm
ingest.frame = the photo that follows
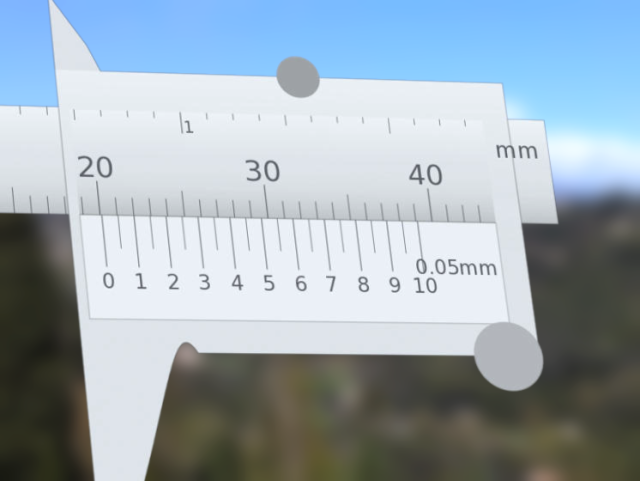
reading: 20.1mm
